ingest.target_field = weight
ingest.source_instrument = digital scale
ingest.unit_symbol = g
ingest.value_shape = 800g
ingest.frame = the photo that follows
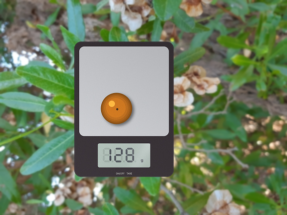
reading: 128g
